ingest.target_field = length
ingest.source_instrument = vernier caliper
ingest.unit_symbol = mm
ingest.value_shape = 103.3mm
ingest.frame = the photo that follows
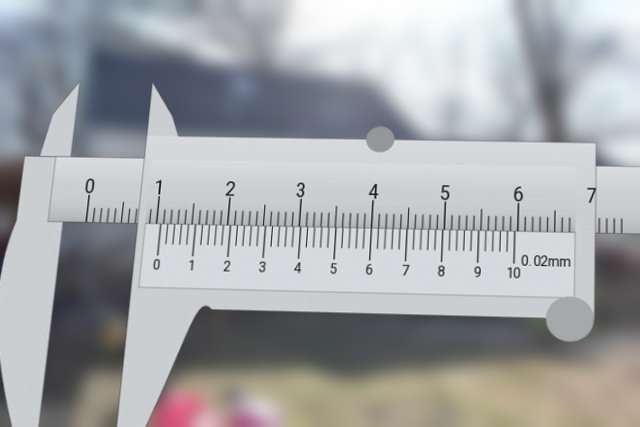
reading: 10.6mm
